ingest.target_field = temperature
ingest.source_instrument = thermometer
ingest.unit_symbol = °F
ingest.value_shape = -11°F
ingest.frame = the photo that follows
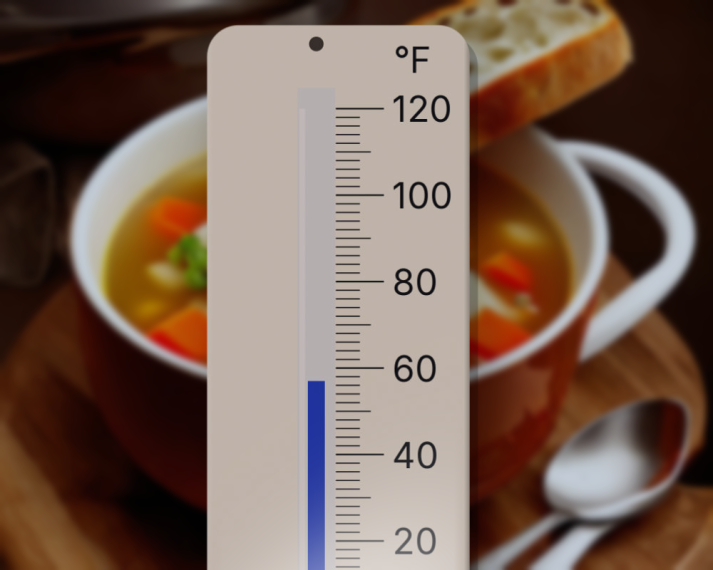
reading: 57°F
